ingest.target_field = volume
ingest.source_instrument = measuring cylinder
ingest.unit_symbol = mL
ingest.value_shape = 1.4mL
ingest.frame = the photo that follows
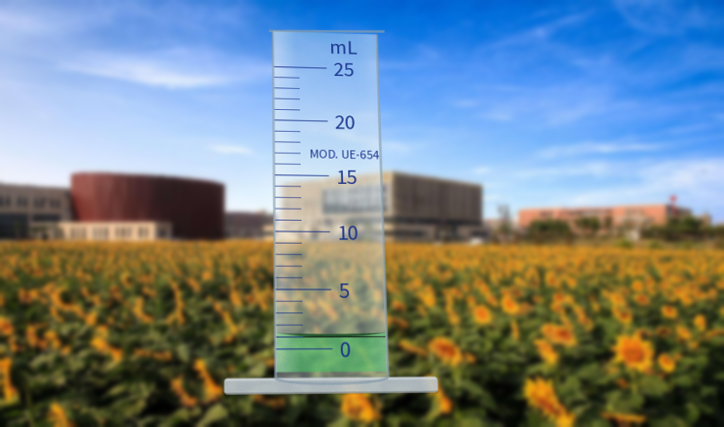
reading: 1mL
